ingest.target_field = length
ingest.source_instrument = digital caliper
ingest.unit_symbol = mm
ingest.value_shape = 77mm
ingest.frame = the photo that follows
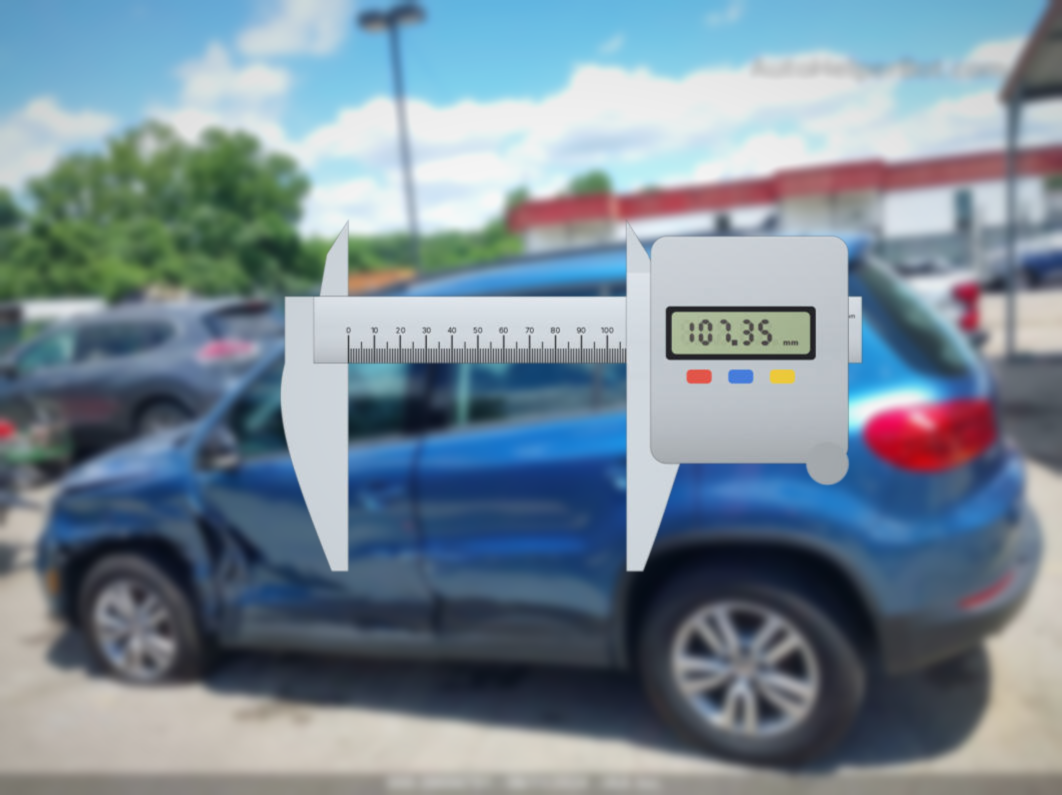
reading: 107.35mm
